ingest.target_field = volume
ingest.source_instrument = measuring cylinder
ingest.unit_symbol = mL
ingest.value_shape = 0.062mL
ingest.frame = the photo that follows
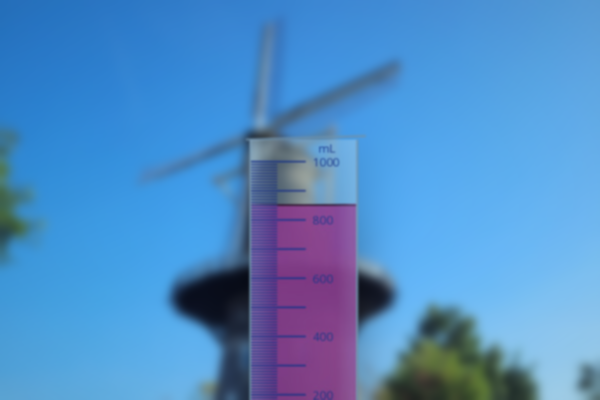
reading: 850mL
